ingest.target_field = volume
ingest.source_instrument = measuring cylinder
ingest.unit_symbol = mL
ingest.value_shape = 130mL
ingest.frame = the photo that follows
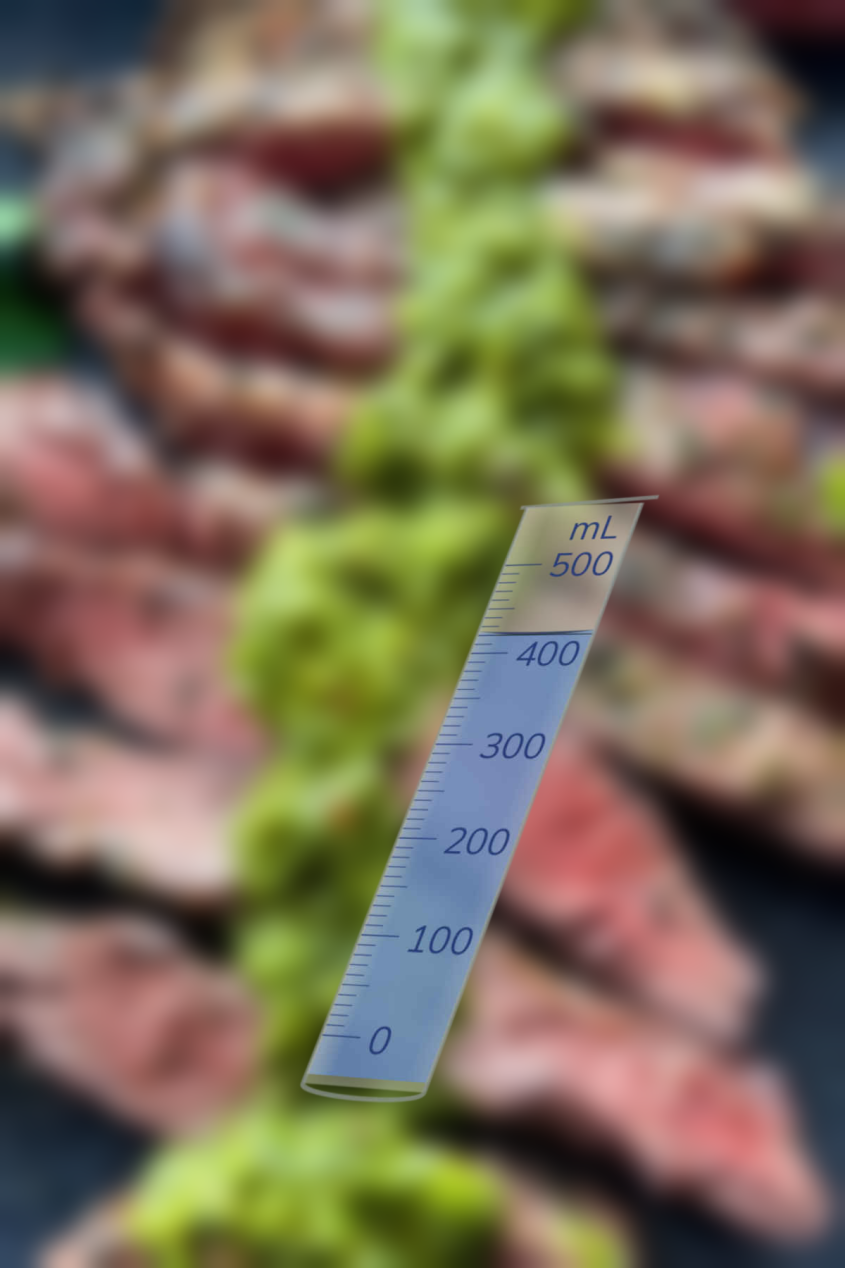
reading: 420mL
